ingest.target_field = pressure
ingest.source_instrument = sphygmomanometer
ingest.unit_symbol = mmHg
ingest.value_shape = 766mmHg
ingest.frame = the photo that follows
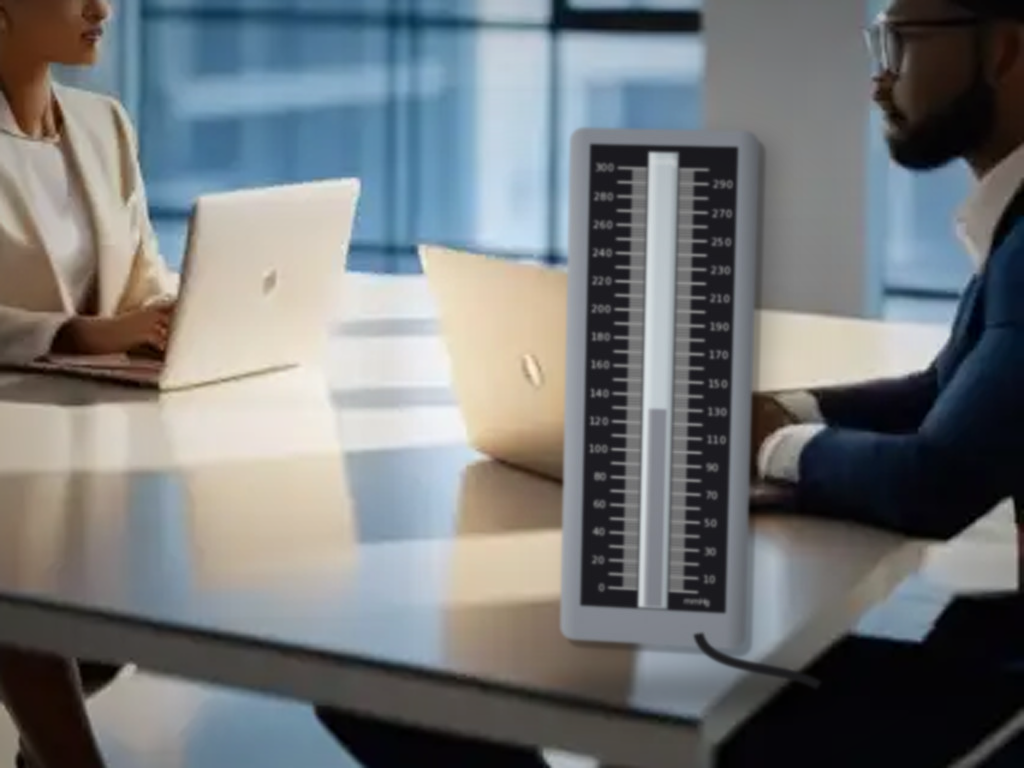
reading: 130mmHg
